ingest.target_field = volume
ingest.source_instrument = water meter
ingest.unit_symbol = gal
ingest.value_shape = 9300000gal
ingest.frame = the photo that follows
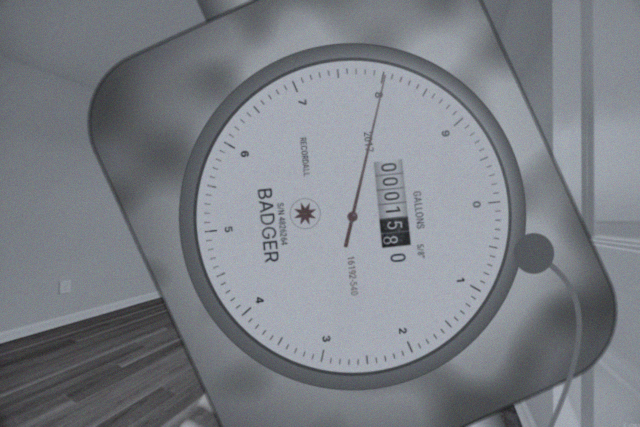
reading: 1578.0gal
